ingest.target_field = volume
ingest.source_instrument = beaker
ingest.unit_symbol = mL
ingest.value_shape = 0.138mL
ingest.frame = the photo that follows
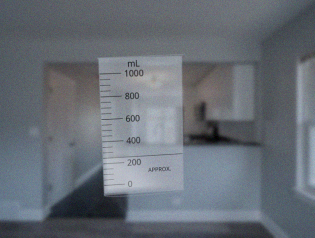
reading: 250mL
